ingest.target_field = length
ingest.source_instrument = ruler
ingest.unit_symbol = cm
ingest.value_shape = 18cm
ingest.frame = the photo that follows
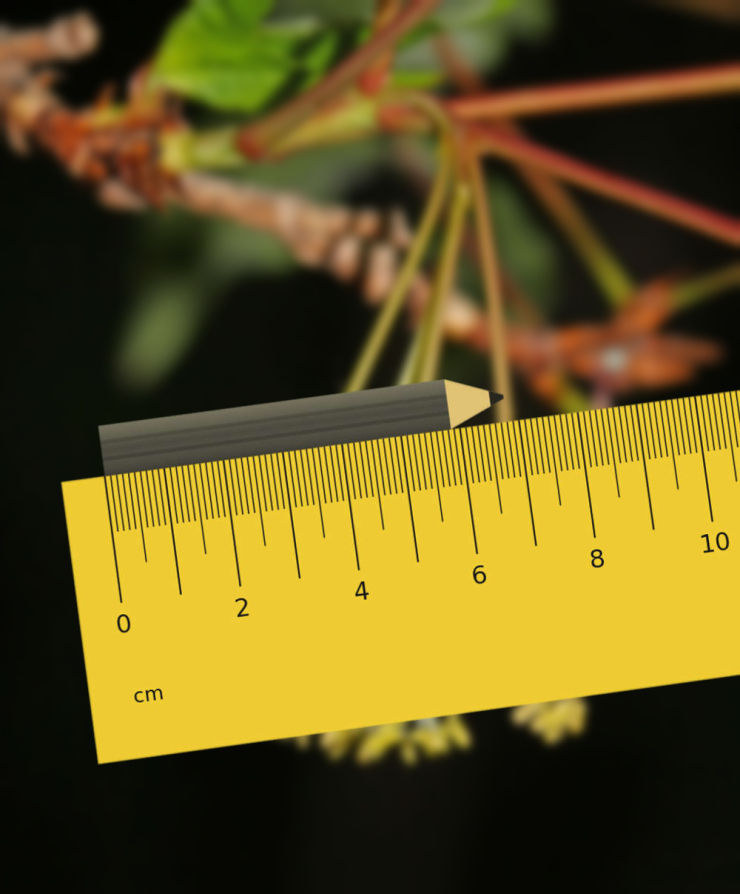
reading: 6.8cm
